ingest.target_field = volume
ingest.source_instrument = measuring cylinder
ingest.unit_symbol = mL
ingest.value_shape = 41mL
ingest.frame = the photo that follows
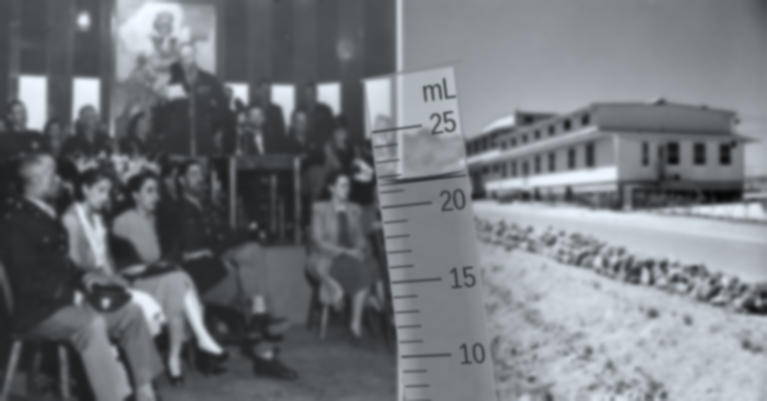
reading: 21.5mL
